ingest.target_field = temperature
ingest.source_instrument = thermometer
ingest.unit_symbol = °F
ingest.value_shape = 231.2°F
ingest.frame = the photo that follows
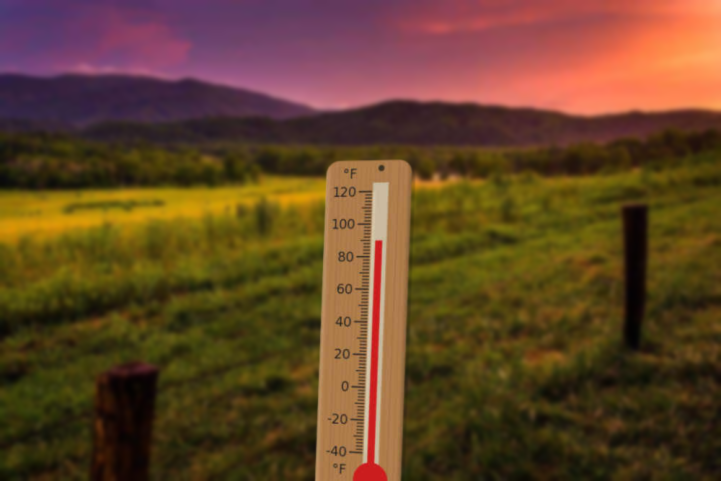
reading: 90°F
